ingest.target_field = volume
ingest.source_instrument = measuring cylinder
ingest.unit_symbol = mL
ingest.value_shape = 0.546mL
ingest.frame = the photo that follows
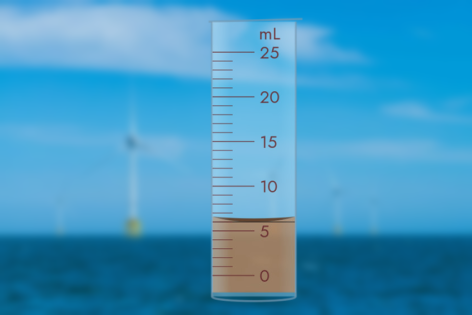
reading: 6mL
